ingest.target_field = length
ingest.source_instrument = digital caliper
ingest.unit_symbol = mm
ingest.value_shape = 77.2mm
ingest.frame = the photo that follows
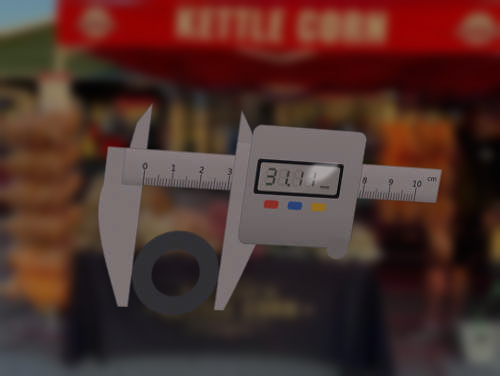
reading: 31.11mm
